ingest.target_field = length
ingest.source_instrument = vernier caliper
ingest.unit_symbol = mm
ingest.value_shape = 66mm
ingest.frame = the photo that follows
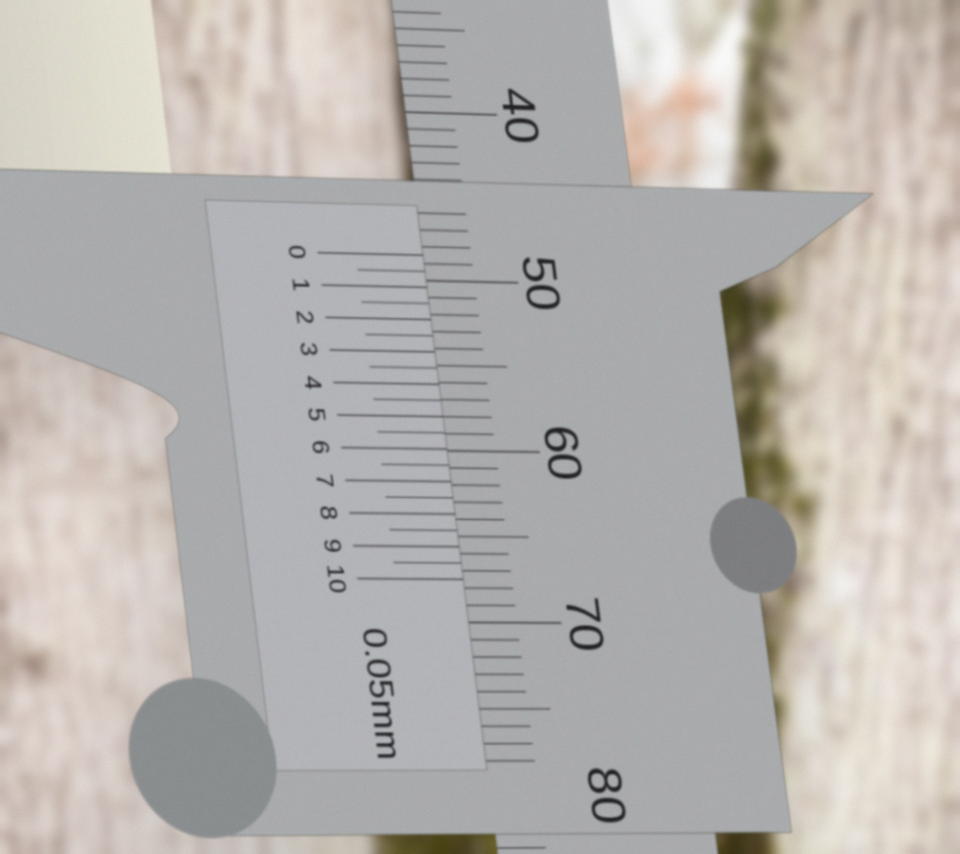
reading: 48.5mm
